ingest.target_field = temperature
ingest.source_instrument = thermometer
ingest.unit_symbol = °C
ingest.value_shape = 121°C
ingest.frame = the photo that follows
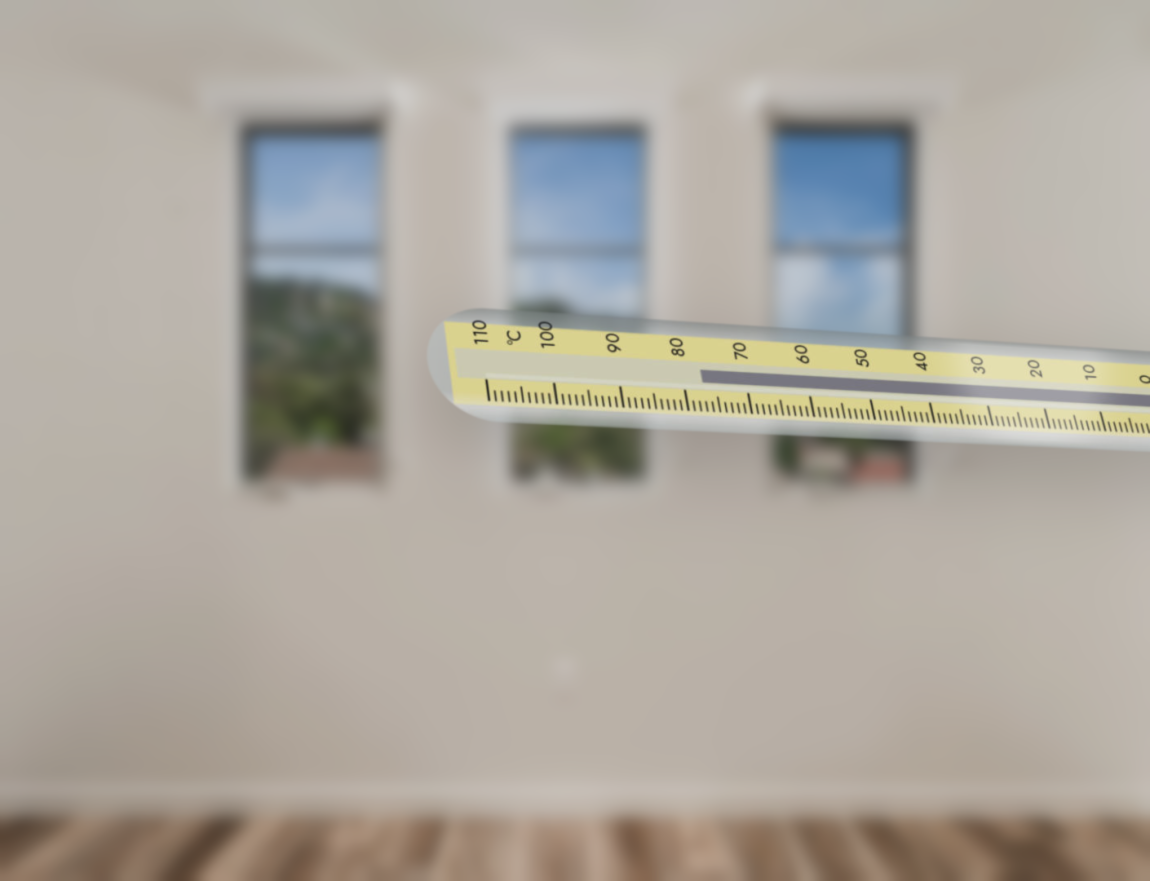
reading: 77°C
